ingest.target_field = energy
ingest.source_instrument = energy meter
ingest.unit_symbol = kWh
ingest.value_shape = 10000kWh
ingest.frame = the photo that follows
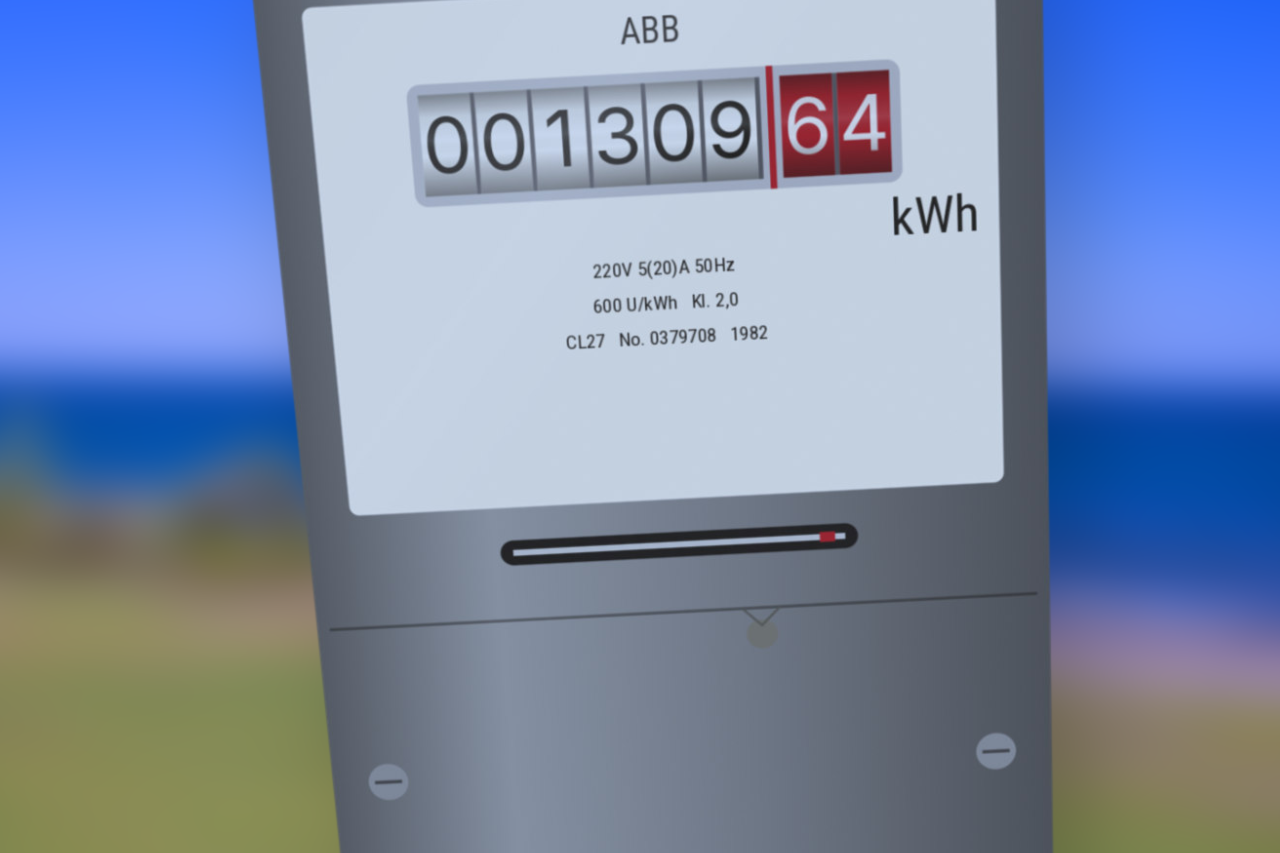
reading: 1309.64kWh
